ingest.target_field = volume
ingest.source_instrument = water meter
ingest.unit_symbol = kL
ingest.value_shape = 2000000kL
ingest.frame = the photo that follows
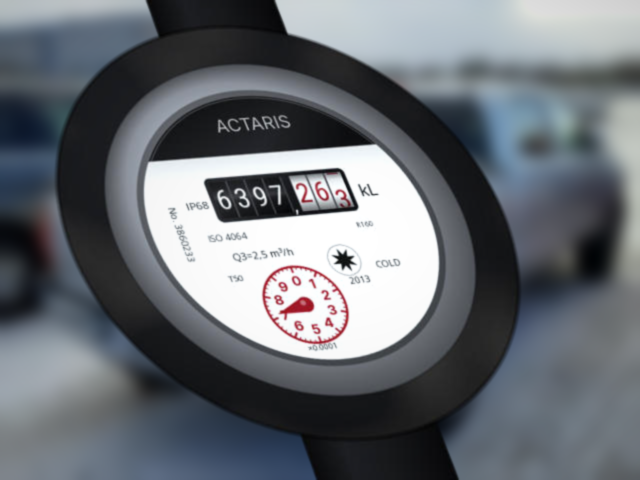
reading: 6397.2627kL
